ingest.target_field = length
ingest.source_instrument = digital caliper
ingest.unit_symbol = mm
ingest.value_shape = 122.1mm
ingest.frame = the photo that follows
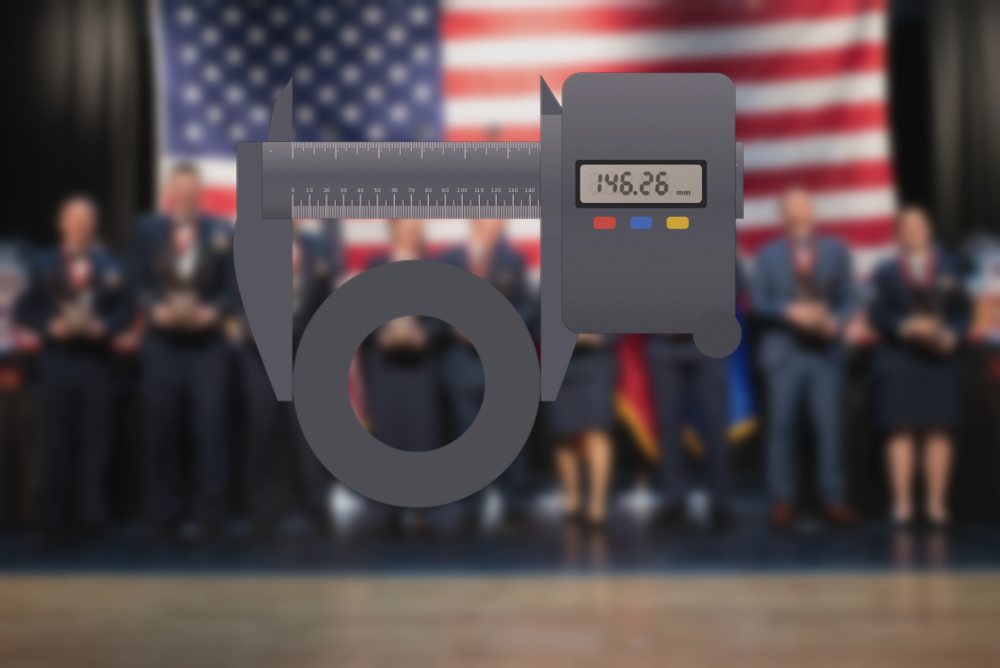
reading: 146.26mm
